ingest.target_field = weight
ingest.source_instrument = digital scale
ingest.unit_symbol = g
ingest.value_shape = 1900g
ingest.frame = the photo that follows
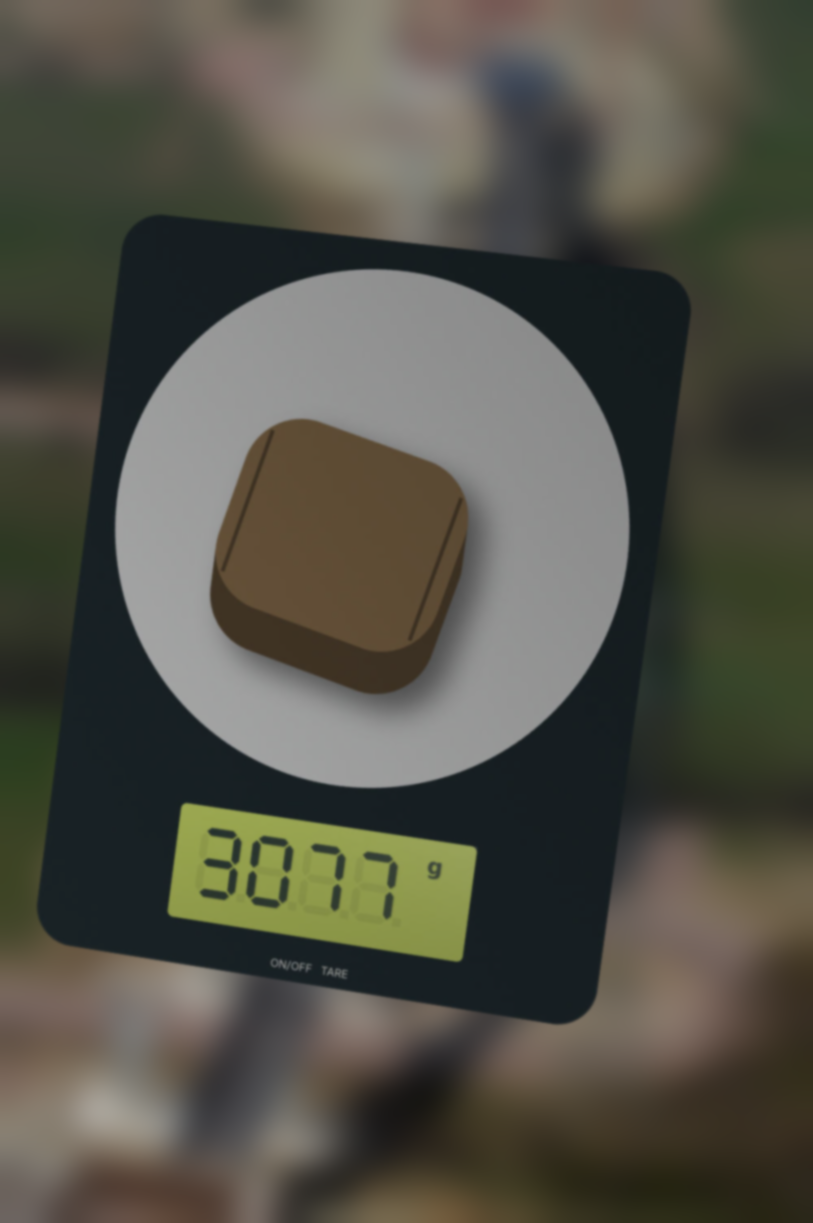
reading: 3077g
